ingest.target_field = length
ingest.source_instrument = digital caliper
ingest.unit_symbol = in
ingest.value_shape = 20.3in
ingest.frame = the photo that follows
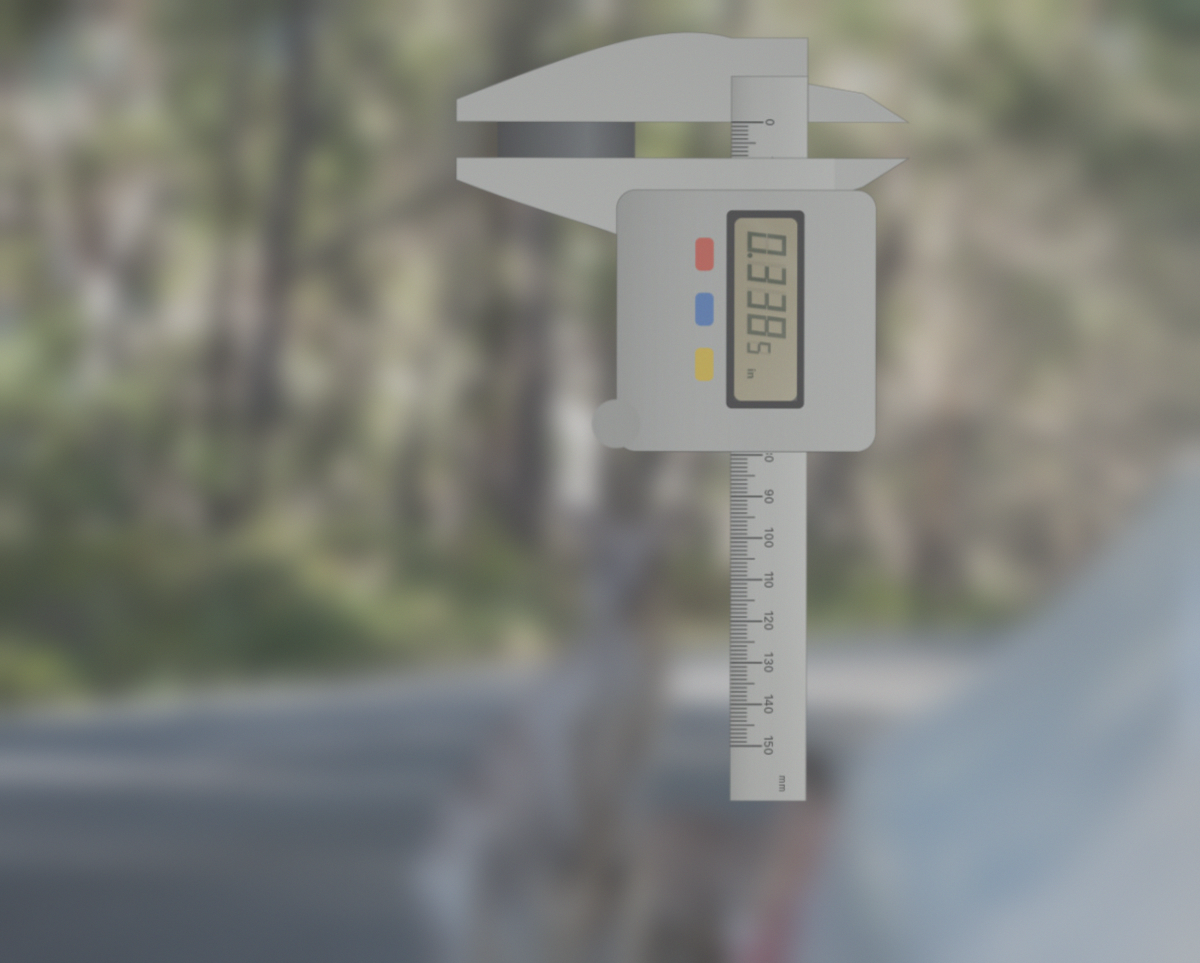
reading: 0.3385in
